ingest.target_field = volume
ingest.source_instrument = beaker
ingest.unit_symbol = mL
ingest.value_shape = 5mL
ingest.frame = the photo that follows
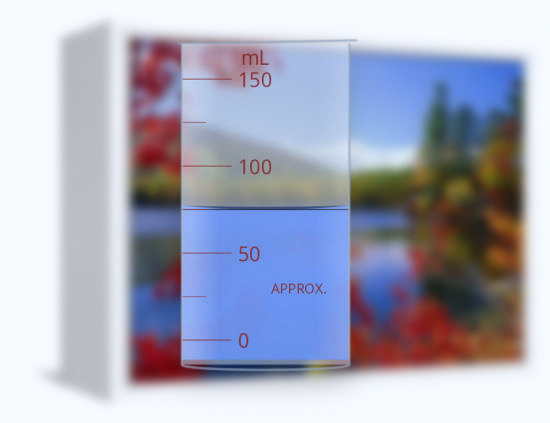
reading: 75mL
